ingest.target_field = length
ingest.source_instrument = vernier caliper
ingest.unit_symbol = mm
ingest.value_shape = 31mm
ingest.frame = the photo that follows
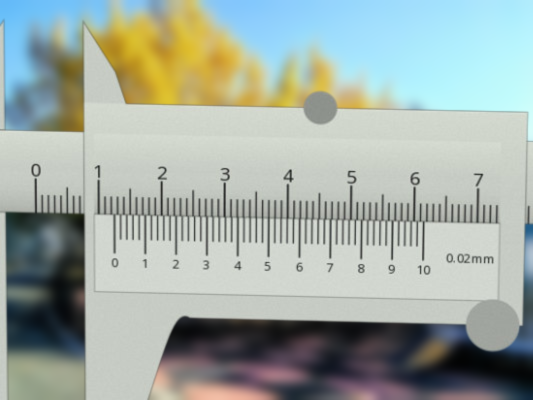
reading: 12.5mm
